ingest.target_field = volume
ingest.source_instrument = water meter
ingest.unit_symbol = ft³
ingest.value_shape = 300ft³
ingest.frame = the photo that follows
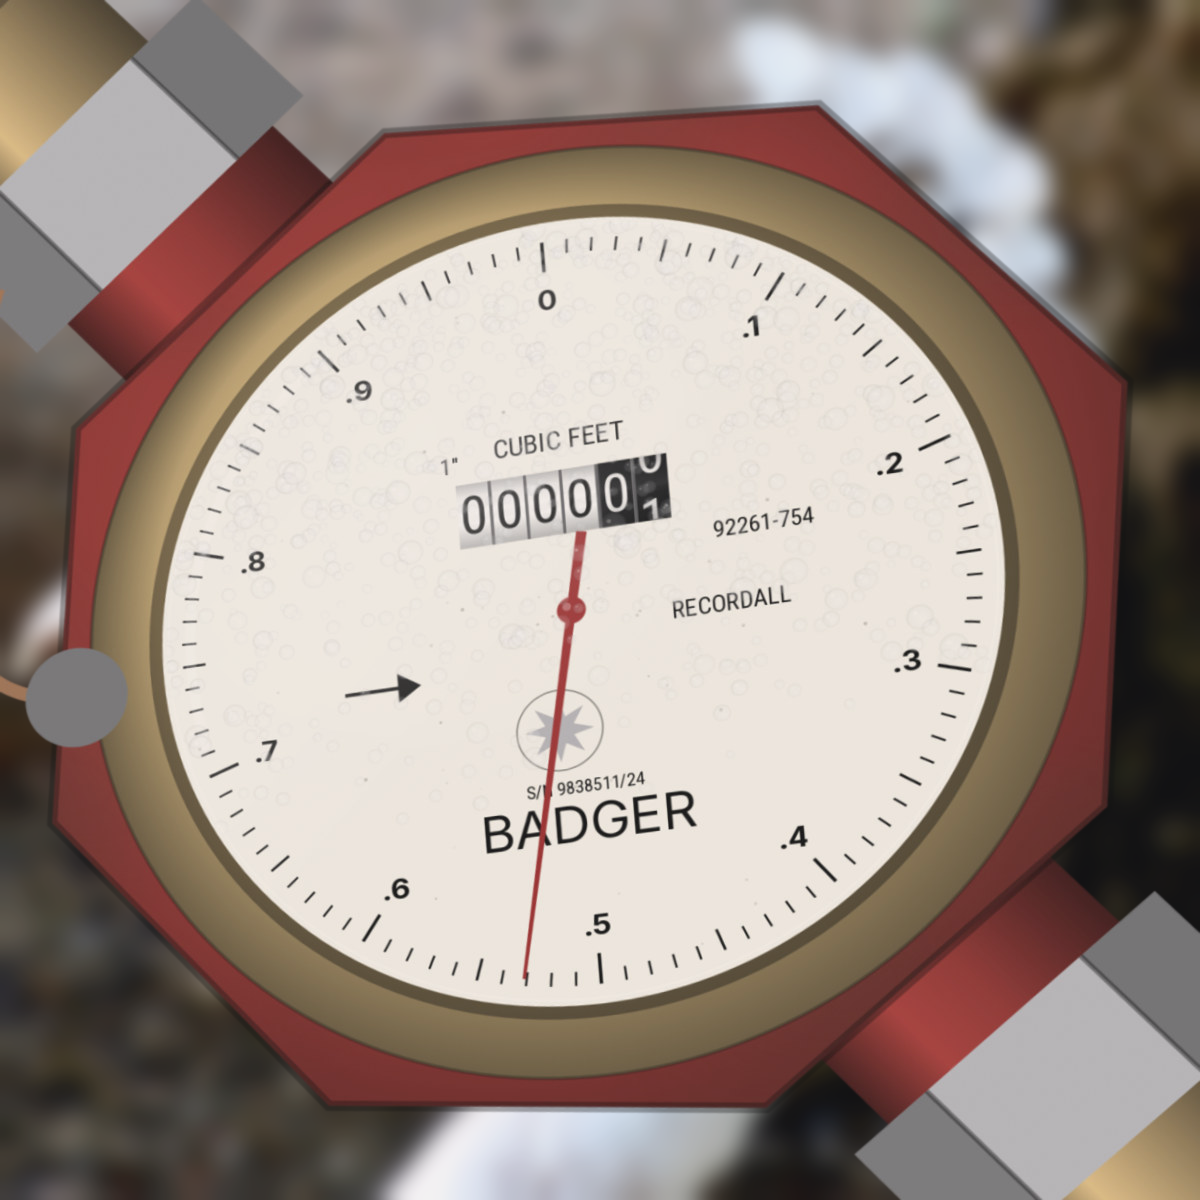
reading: 0.53ft³
